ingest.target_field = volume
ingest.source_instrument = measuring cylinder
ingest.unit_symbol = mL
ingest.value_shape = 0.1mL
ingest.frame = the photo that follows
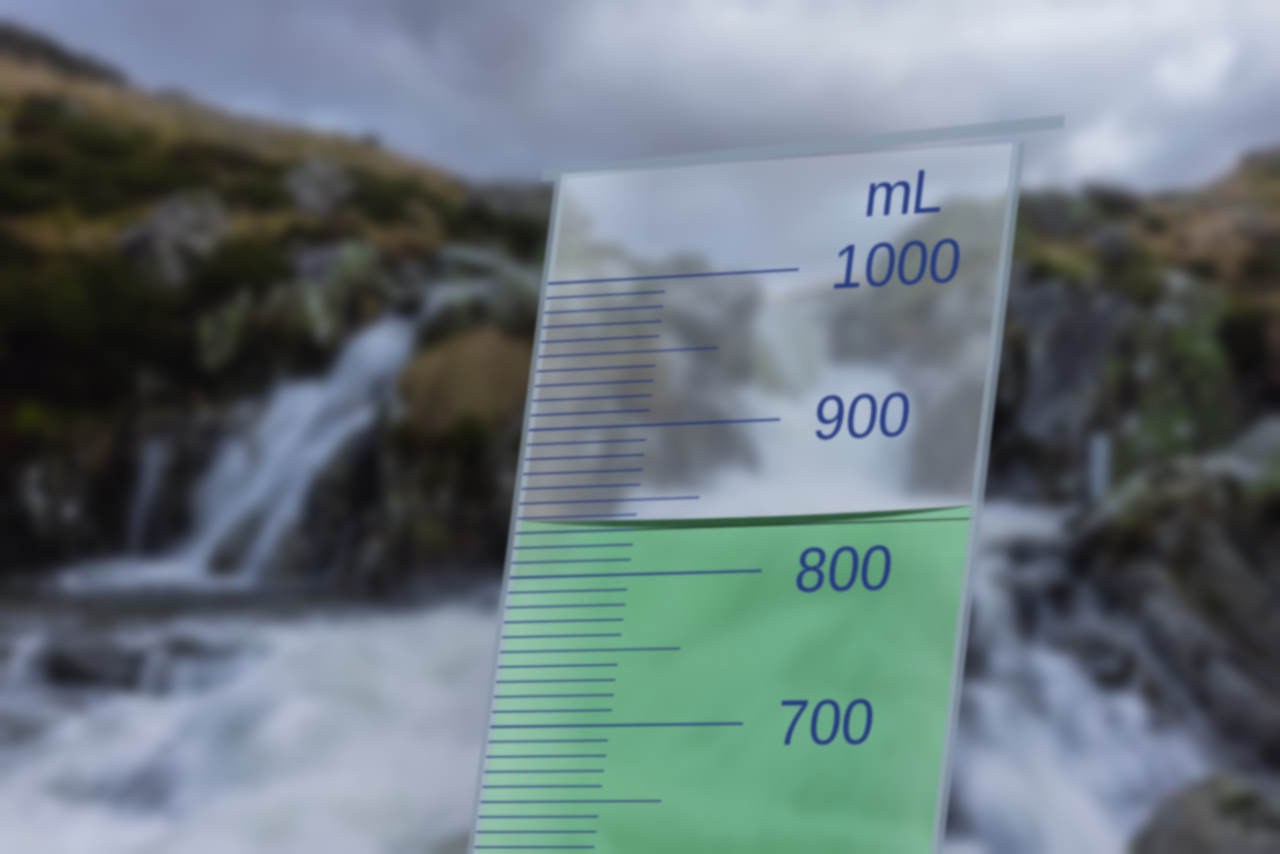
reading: 830mL
